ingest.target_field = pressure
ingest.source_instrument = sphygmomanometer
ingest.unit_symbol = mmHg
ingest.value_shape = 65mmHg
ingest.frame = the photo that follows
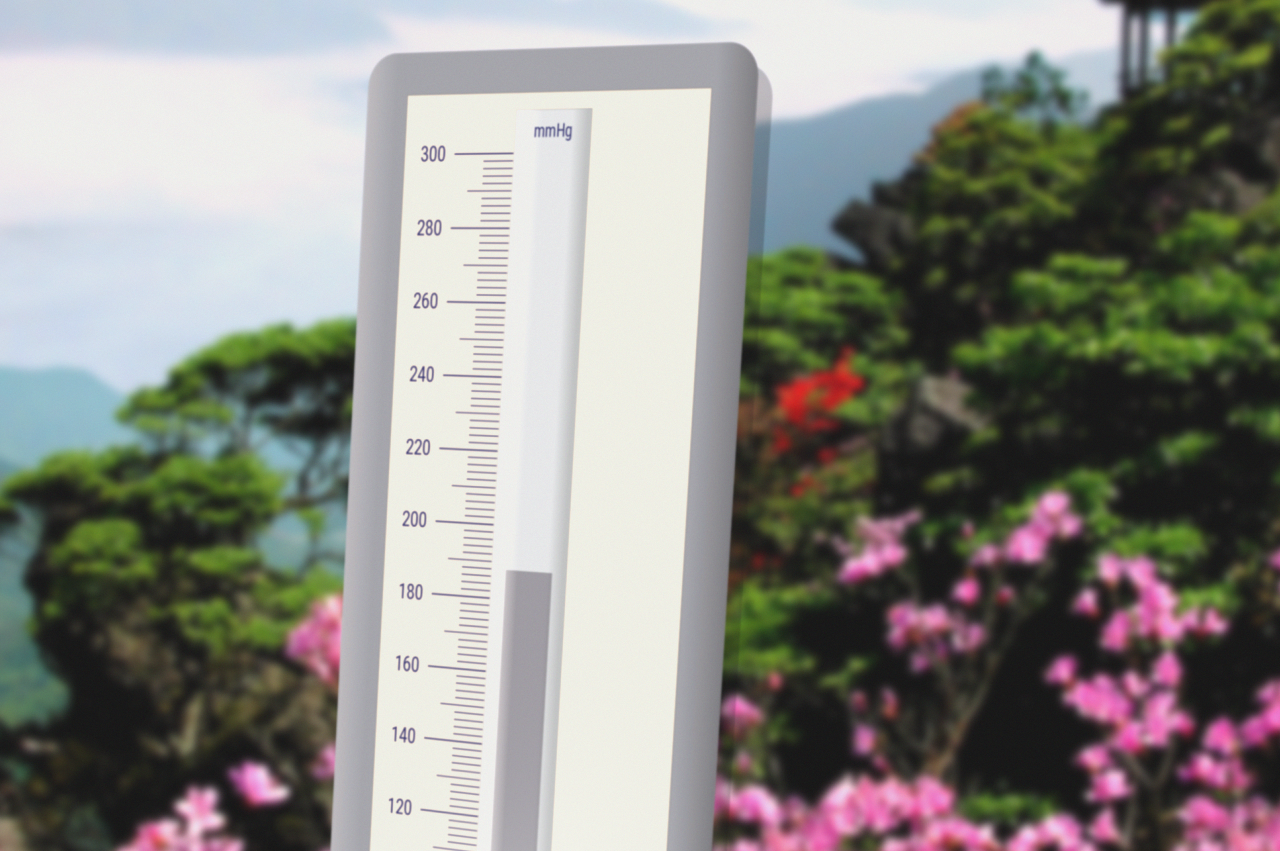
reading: 188mmHg
